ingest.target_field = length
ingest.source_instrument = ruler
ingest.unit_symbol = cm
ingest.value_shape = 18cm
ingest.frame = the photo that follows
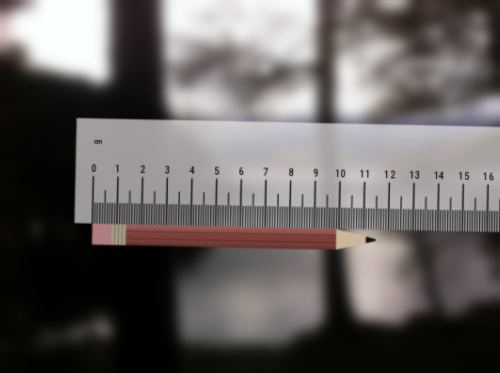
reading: 11.5cm
